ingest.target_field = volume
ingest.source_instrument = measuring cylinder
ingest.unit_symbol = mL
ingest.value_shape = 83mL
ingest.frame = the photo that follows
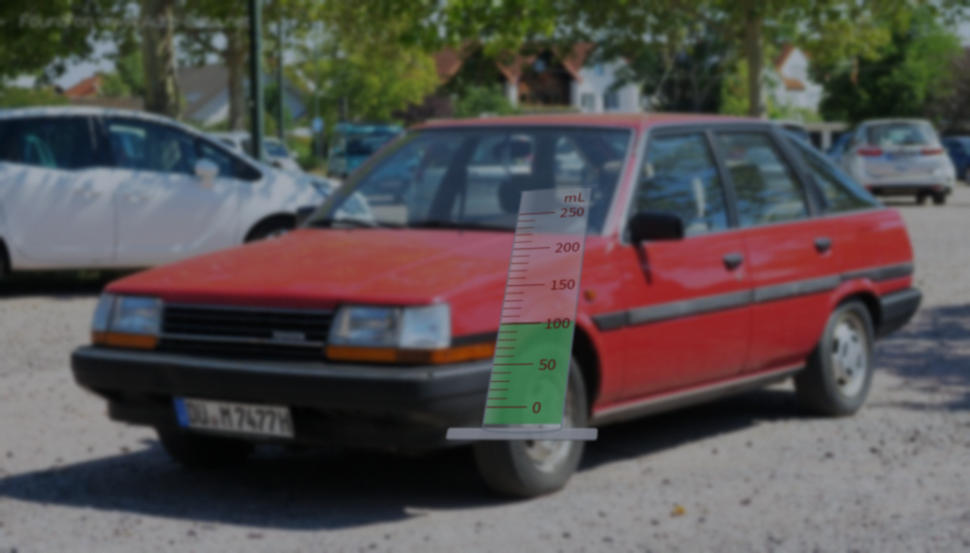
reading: 100mL
